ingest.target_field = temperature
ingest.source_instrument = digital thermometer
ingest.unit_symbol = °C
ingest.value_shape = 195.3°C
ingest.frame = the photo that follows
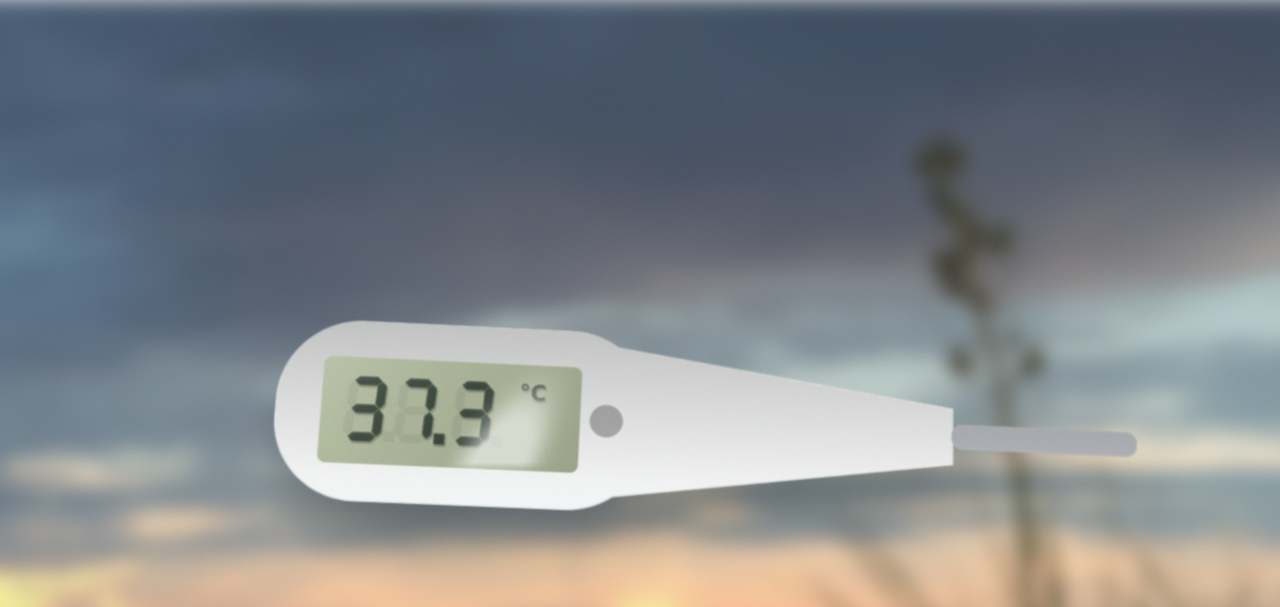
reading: 37.3°C
